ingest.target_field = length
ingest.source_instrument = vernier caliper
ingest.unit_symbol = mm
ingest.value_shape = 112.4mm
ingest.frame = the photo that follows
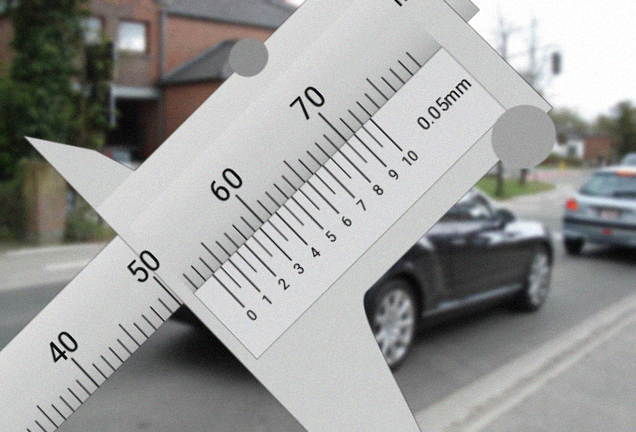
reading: 53.8mm
